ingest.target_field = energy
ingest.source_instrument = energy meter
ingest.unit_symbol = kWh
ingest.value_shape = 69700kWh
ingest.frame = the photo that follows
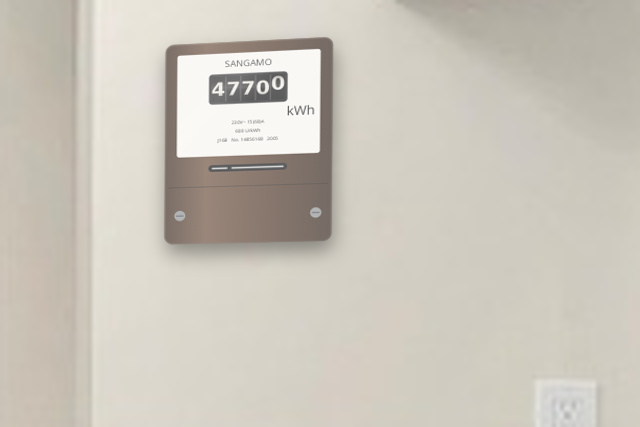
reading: 47700kWh
